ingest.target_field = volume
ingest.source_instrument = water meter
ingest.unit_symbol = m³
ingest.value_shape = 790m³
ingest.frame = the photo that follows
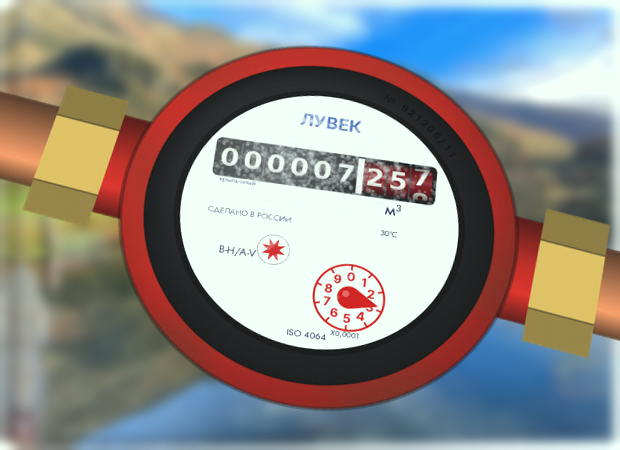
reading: 7.2572m³
